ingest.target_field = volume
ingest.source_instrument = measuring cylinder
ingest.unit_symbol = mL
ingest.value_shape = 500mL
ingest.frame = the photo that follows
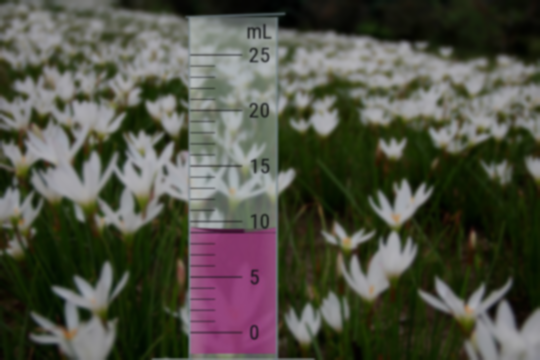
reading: 9mL
